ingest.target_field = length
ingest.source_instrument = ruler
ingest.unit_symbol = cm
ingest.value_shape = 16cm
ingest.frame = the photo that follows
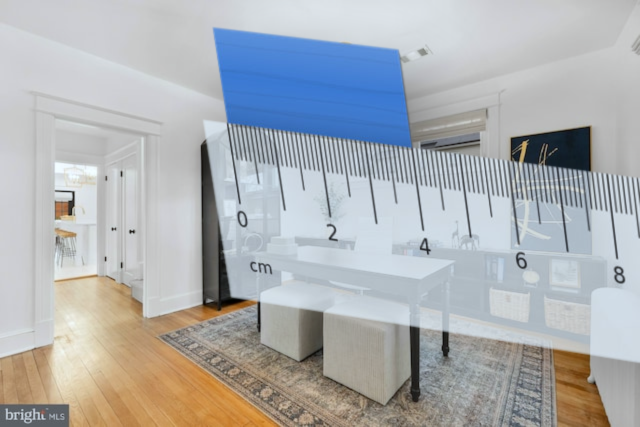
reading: 4cm
